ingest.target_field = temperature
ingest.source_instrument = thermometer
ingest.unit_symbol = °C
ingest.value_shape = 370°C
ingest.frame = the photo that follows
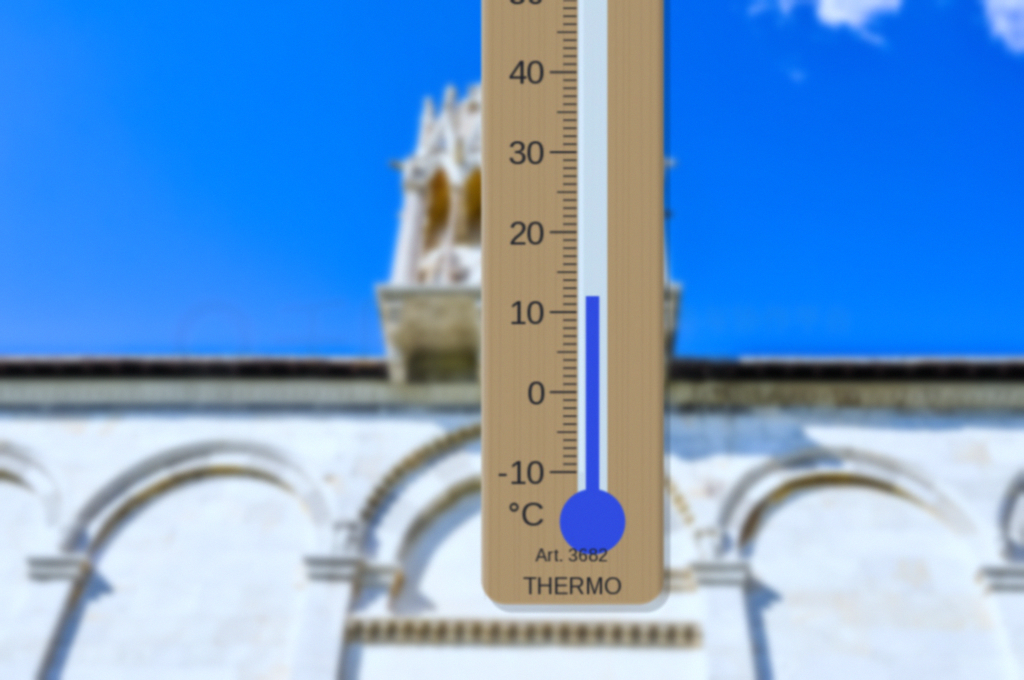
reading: 12°C
